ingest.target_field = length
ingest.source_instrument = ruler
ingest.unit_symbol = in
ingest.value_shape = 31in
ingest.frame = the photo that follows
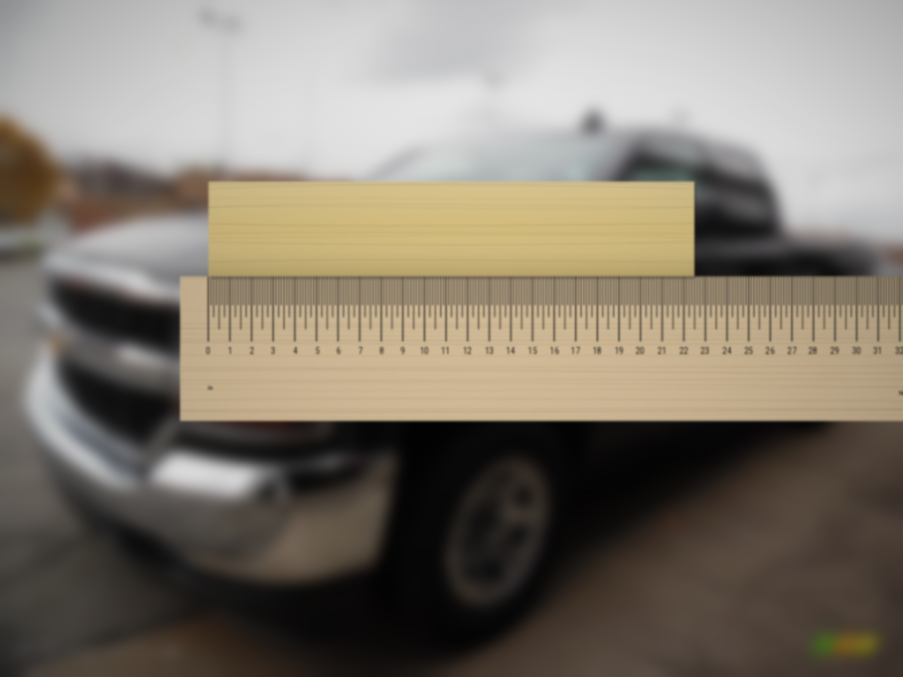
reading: 22.5in
